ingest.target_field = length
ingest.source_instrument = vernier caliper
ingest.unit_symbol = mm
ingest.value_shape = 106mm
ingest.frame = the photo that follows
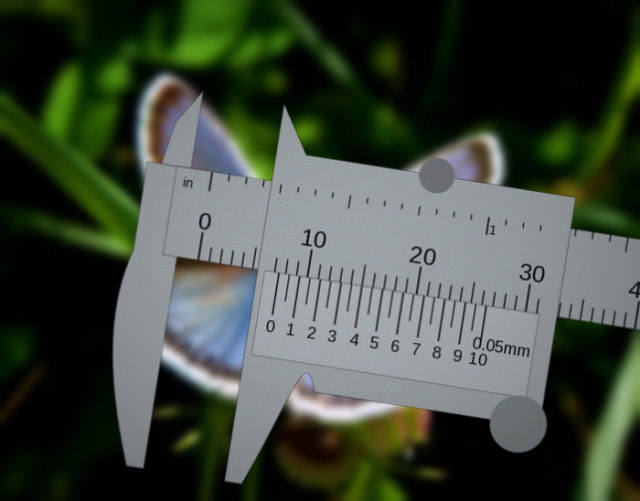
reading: 7.4mm
